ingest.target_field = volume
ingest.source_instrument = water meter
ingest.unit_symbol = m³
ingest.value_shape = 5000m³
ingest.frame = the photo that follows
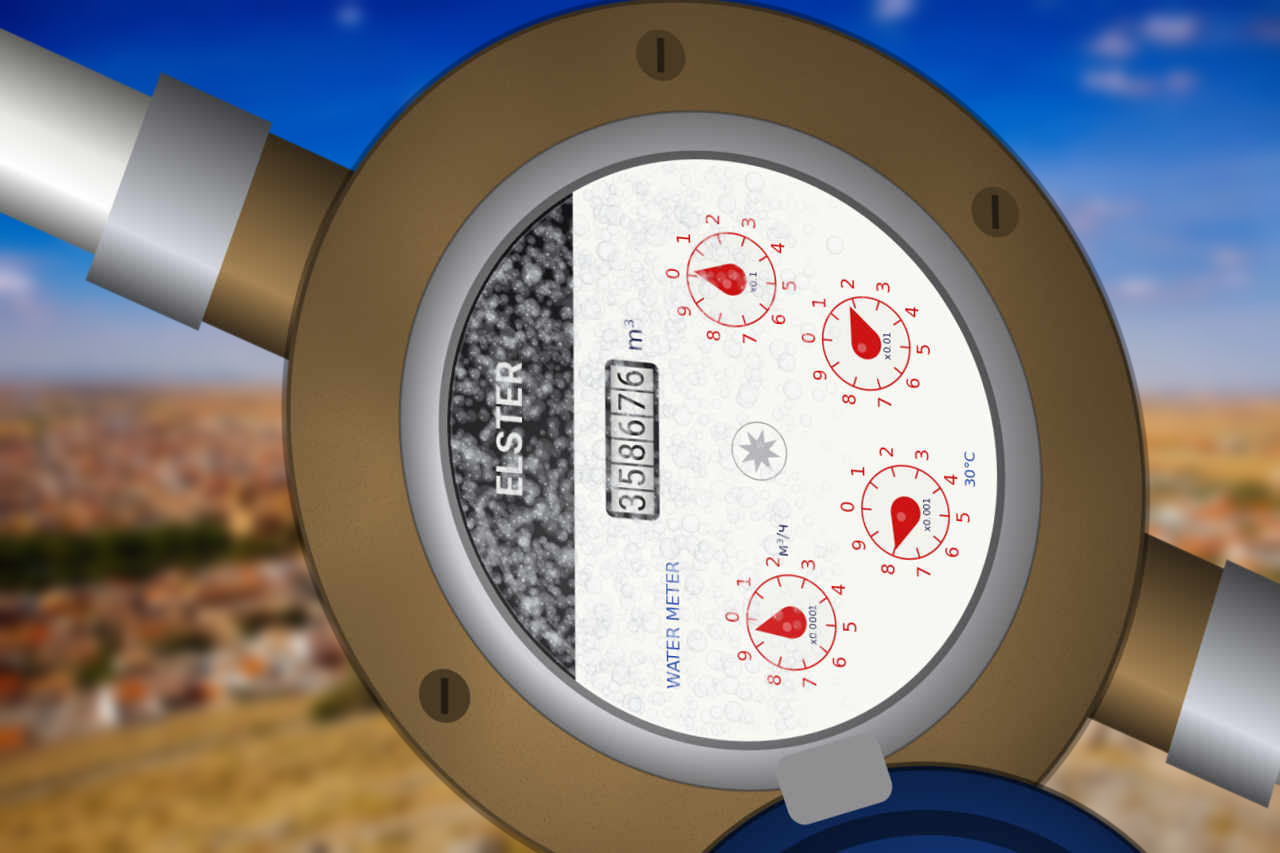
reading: 358676.0179m³
